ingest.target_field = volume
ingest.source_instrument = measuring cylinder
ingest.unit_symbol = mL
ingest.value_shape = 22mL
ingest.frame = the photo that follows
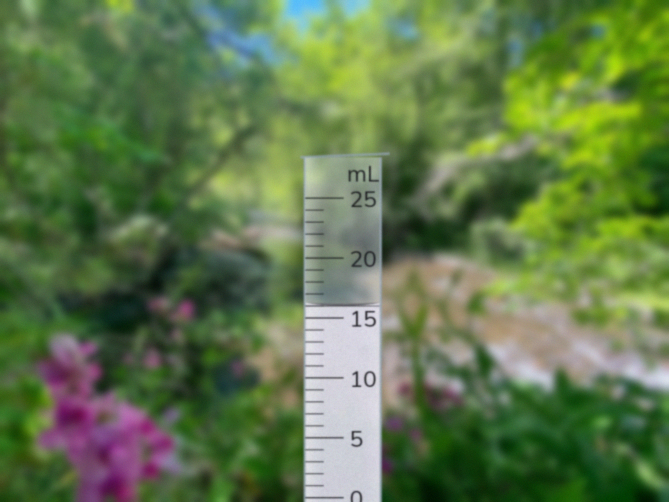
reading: 16mL
